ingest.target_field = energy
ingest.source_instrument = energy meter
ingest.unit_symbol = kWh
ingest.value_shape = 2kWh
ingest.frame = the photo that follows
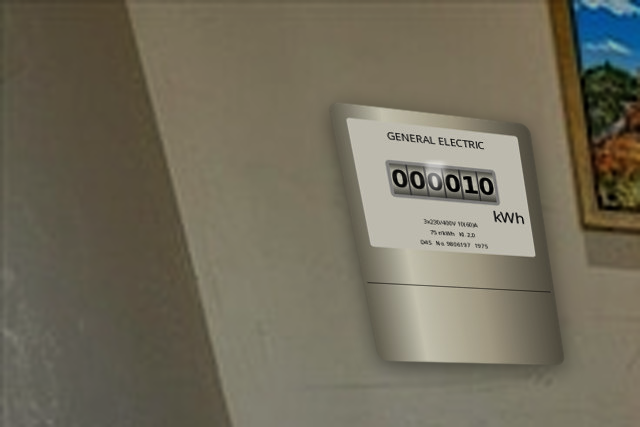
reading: 10kWh
